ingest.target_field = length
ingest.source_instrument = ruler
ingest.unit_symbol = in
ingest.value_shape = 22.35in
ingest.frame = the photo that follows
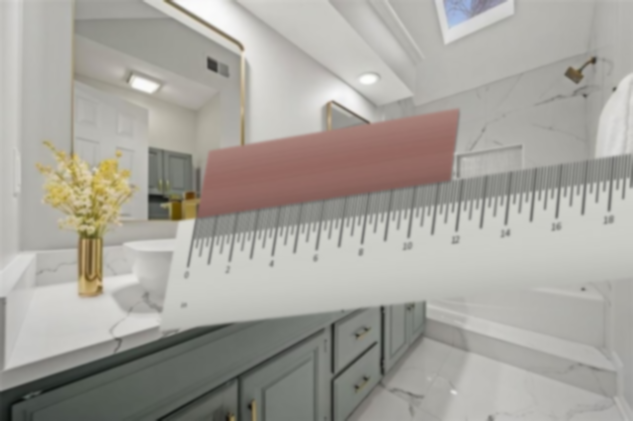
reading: 11.5in
